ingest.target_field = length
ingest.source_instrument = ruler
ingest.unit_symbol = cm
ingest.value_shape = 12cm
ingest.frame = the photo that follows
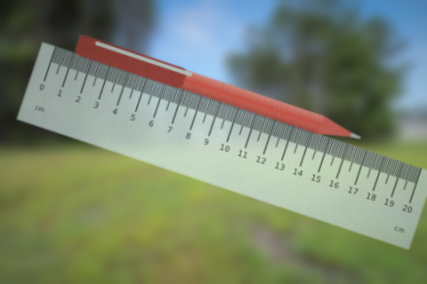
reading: 15.5cm
